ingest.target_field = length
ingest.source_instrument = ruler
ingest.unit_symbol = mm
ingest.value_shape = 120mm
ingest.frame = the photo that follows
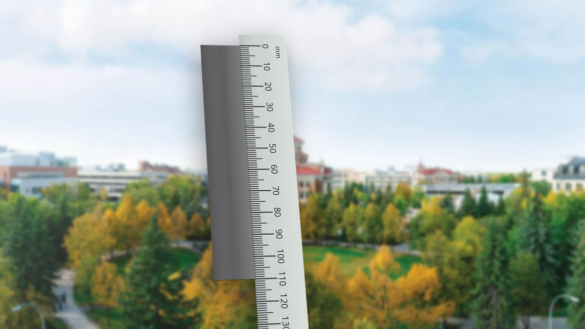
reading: 110mm
